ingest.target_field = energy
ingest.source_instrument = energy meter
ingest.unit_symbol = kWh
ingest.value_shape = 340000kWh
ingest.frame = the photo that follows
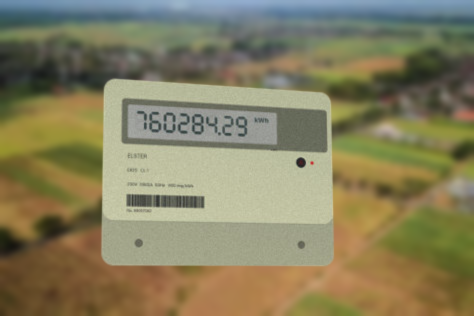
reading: 760284.29kWh
